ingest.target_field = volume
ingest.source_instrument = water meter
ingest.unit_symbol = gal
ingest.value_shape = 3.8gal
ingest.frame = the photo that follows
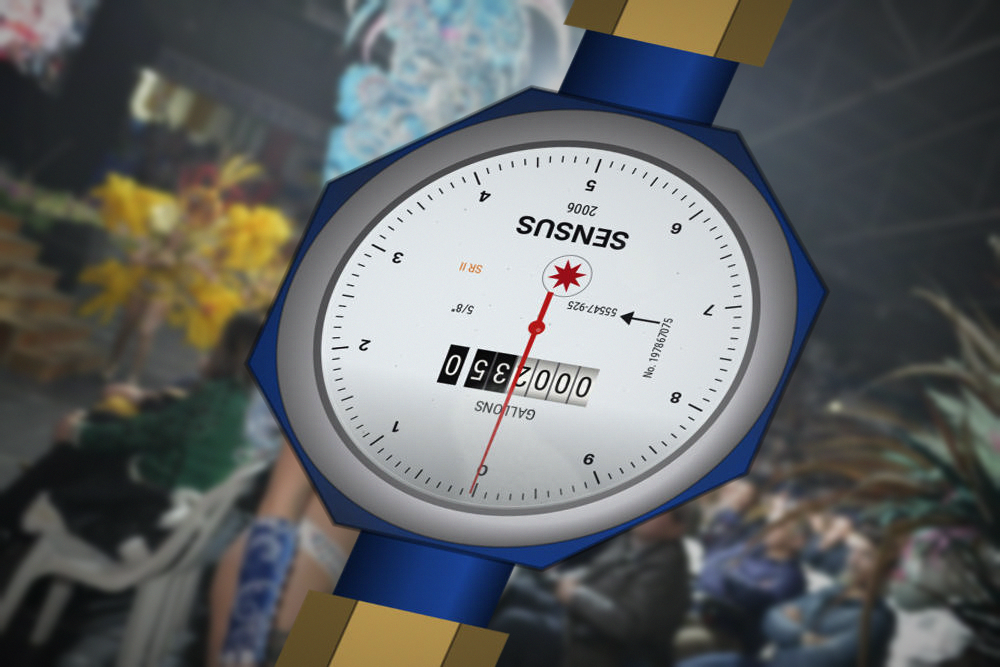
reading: 2350.0gal
